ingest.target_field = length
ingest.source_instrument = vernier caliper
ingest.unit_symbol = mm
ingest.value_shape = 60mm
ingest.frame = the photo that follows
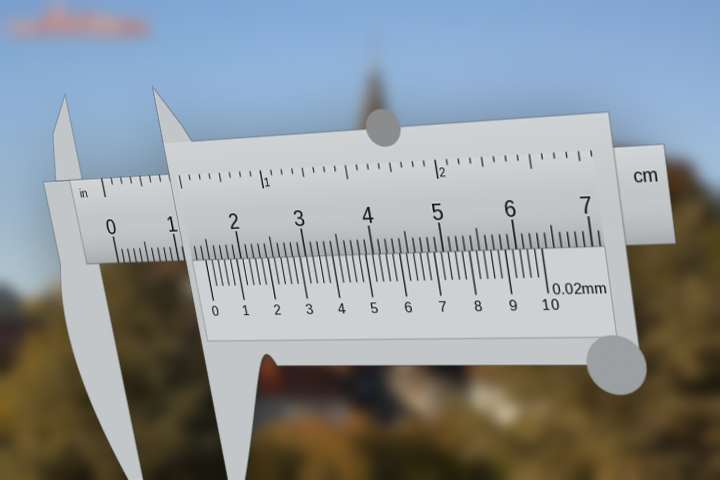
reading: 14.4mm
